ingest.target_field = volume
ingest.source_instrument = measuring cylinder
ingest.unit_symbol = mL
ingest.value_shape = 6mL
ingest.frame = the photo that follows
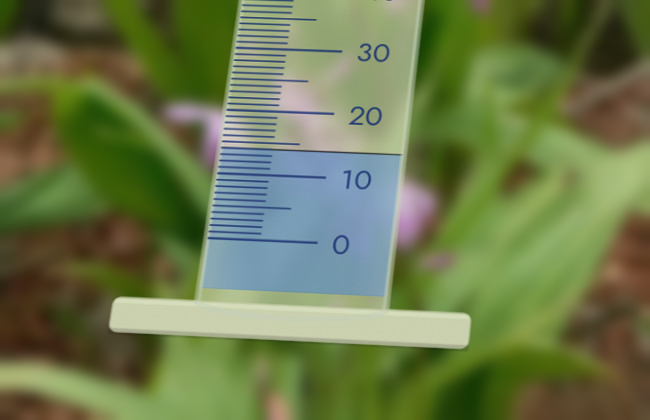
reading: 14mL
